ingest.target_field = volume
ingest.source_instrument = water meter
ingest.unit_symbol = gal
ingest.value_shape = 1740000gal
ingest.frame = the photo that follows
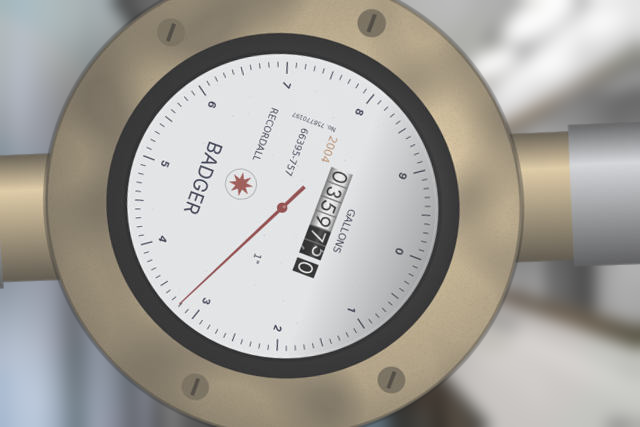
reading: 359753.2gal
